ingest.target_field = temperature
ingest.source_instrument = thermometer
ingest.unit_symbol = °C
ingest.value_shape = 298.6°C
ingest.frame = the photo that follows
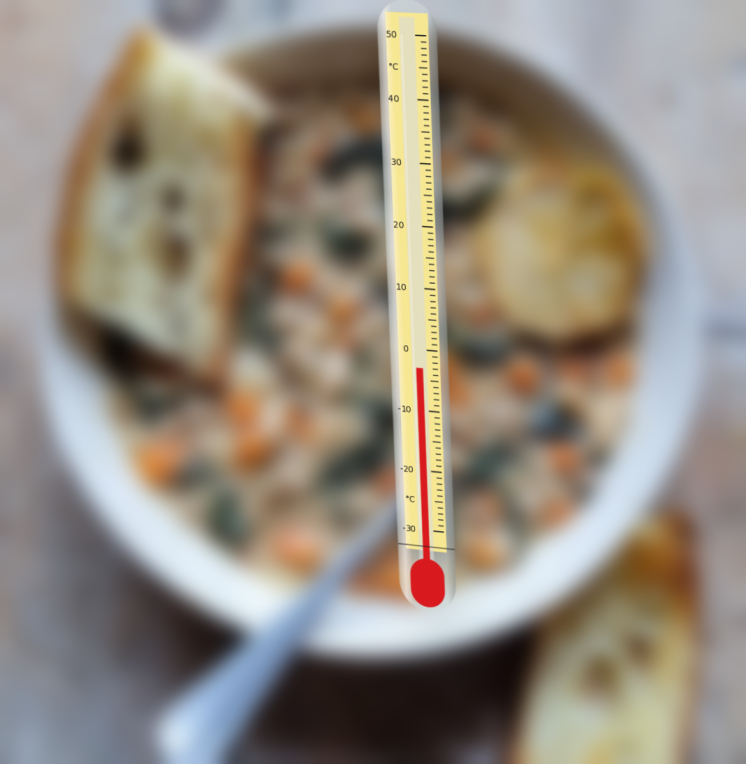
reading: -3°C
